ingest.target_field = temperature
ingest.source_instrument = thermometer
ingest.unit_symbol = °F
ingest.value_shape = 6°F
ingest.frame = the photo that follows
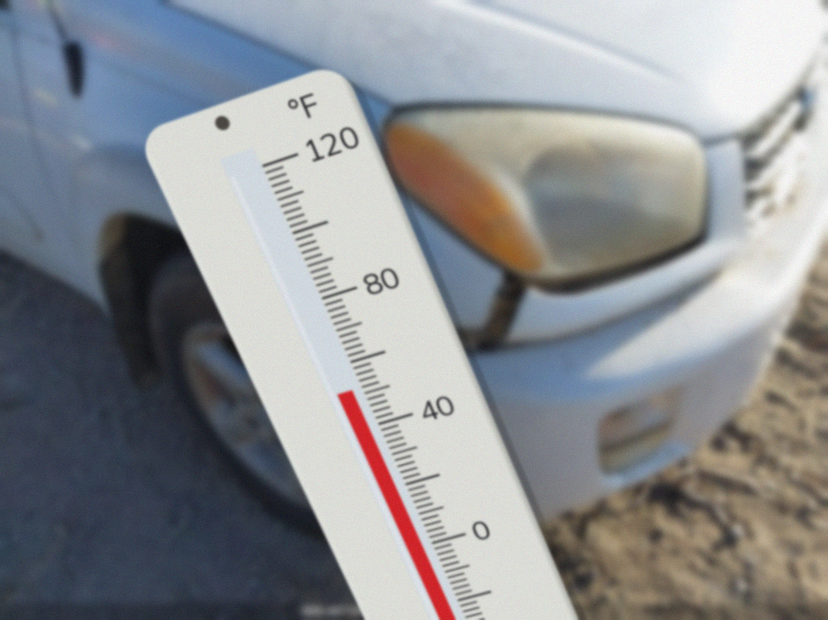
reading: 52°F
